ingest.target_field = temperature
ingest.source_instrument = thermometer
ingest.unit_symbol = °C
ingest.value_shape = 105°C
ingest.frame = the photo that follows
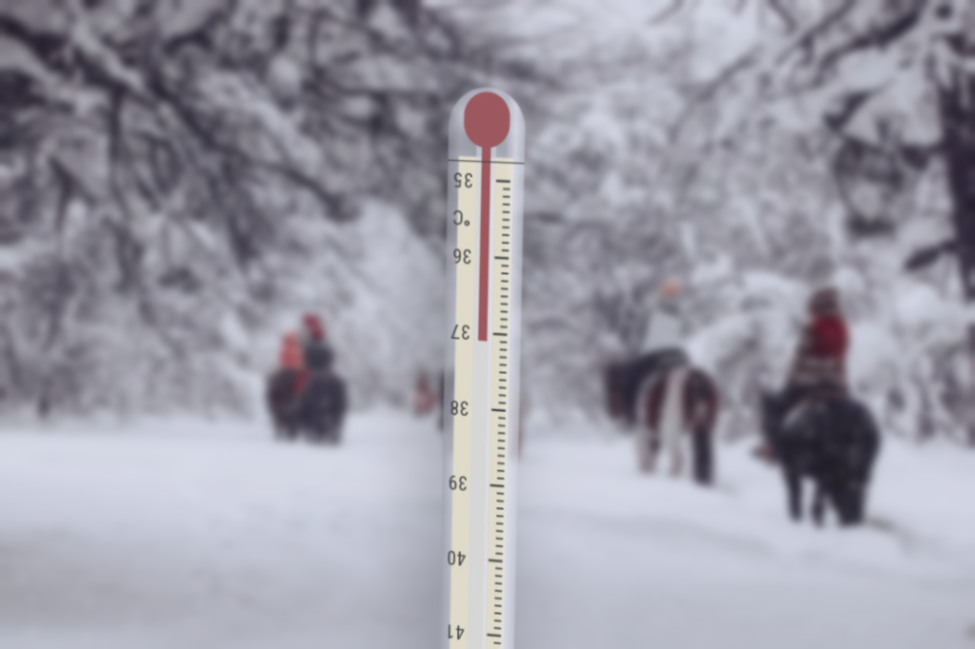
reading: 37.1°C
